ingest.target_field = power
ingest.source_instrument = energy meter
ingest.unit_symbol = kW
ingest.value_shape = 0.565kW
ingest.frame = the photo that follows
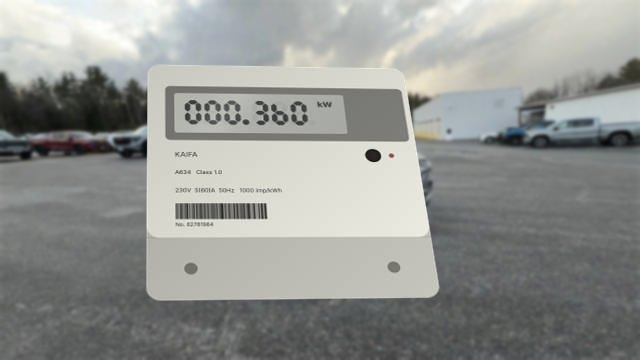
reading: 0.360kW
